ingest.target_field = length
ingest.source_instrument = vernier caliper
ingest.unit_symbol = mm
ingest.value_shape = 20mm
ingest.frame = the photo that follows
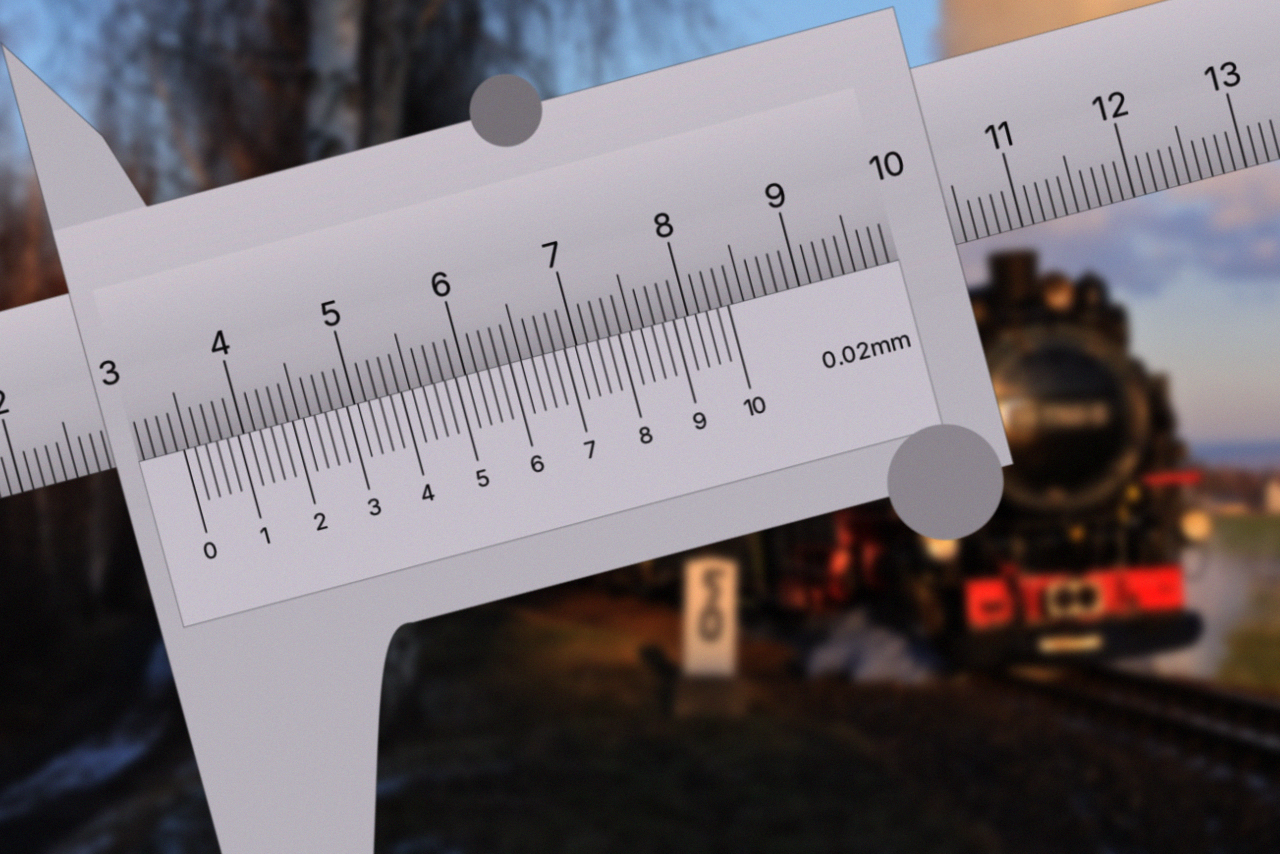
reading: 34.6mm
